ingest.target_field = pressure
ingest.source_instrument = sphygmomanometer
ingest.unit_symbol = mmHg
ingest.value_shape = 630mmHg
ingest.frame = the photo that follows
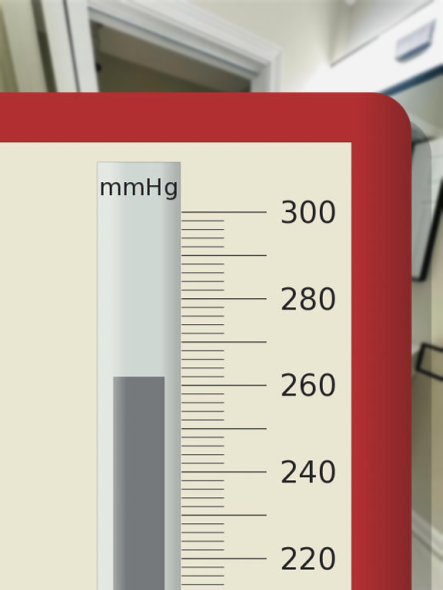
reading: 262mmHg
